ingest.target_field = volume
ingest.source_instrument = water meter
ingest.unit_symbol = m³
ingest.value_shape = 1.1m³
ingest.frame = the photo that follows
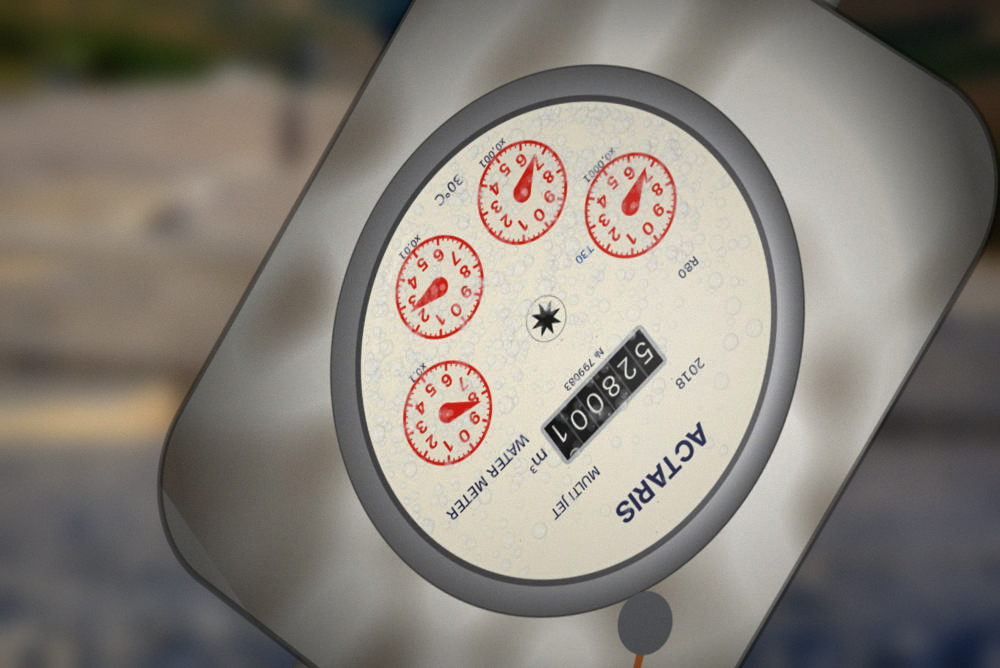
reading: 528000.8266m³
